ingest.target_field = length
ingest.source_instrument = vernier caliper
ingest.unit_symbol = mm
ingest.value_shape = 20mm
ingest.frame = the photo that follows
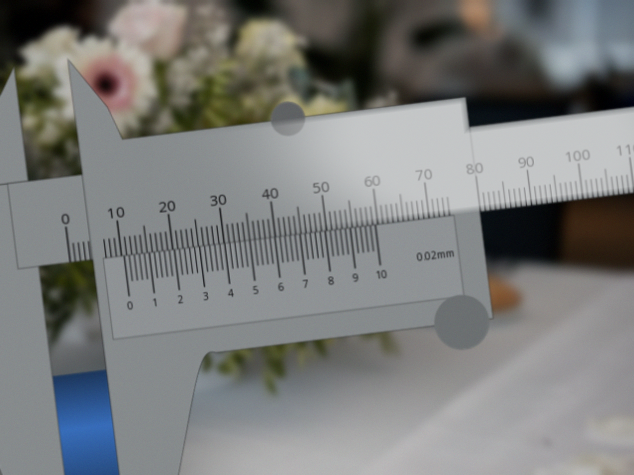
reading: 10.5mm
